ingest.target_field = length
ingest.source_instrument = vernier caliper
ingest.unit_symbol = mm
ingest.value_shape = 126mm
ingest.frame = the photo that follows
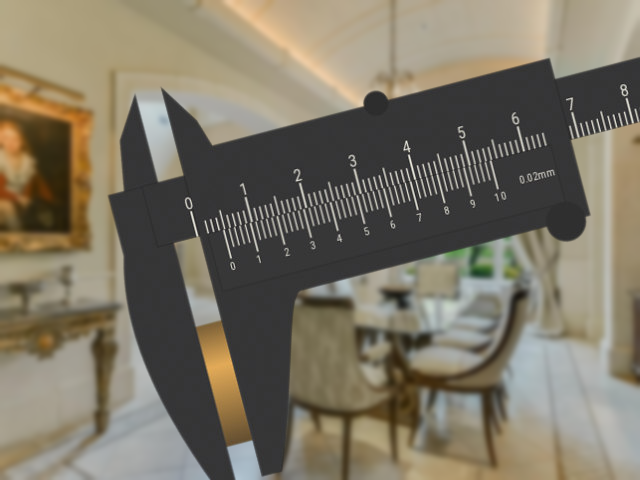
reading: 4.8mm
